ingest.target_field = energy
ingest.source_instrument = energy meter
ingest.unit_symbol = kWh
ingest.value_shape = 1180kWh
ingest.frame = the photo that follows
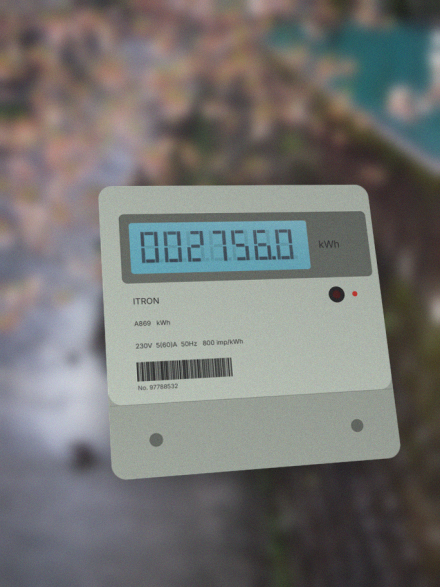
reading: 2756.0kWh
